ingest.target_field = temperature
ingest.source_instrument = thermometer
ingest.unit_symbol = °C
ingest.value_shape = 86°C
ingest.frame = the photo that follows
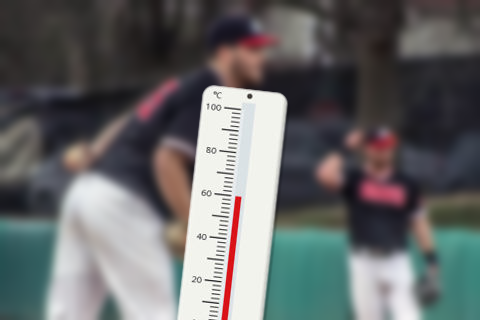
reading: 60°C
